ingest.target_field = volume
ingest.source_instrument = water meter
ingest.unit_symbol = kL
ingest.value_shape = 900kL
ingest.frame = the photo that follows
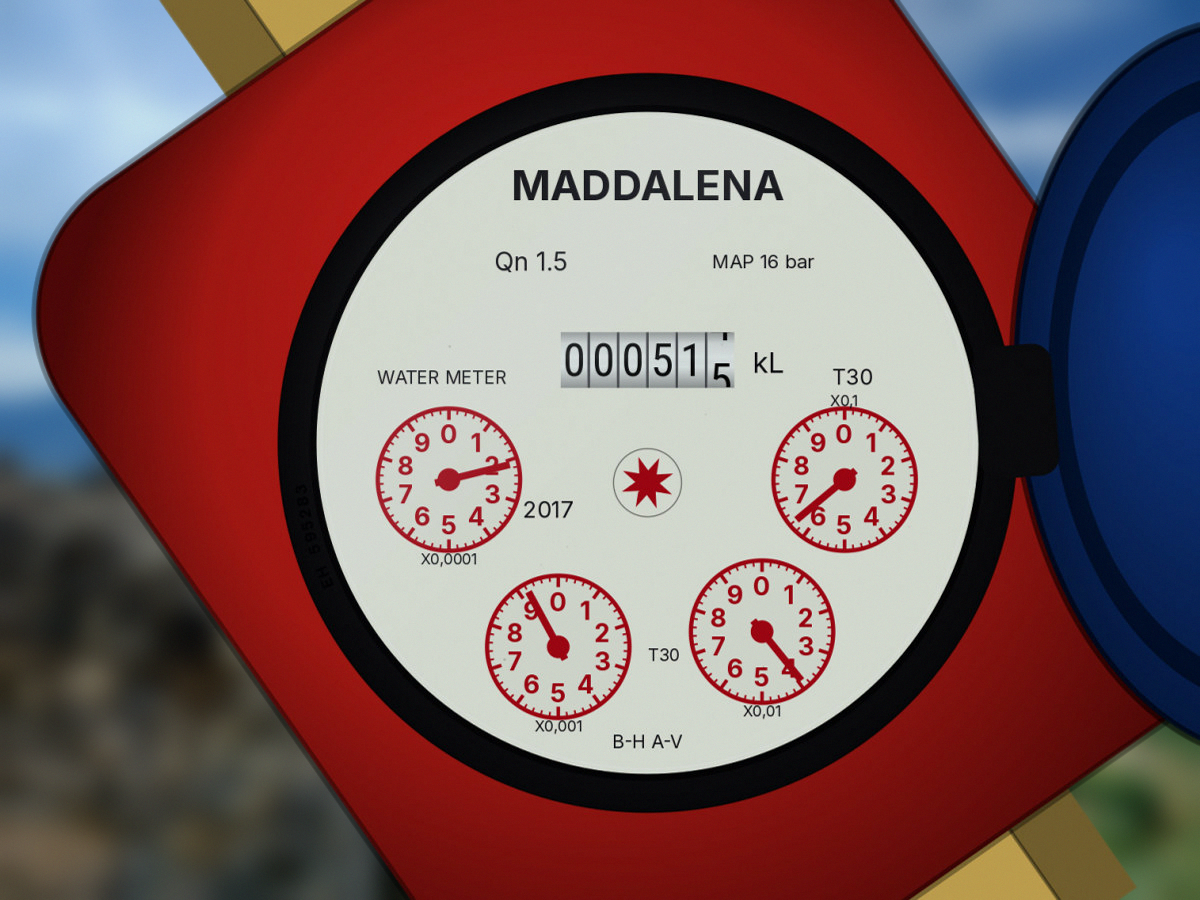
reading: 514.6392kL
